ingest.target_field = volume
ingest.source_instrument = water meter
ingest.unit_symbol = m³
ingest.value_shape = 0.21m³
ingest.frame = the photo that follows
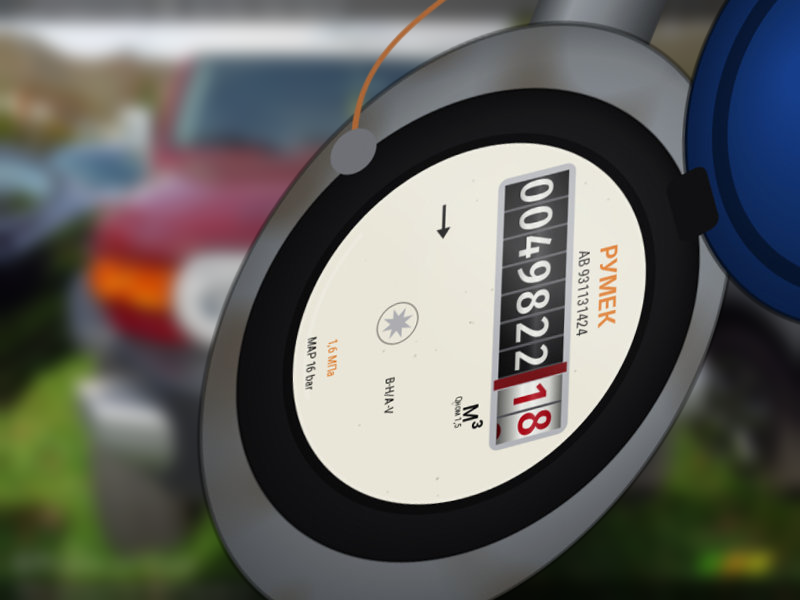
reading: 49822.18m³
